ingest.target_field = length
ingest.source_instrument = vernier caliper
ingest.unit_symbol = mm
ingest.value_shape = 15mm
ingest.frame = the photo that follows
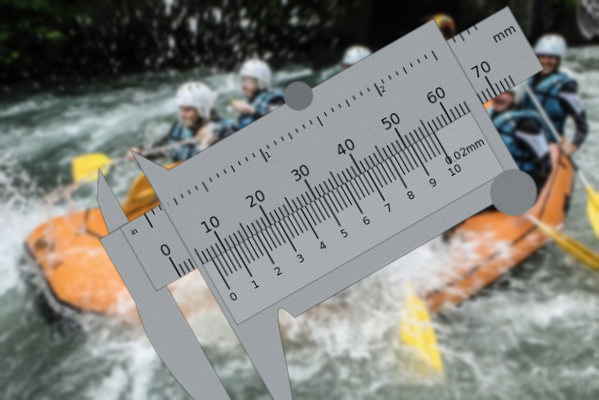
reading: 7.0mm
